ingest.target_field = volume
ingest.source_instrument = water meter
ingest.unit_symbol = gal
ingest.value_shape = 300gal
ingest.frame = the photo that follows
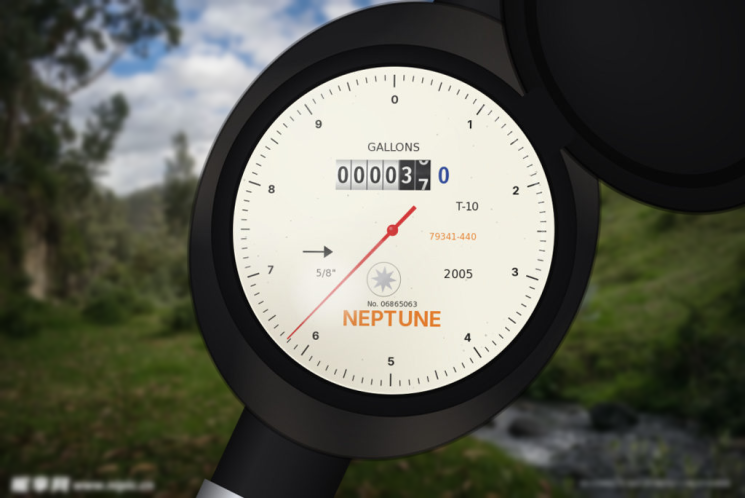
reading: 366.2gal
